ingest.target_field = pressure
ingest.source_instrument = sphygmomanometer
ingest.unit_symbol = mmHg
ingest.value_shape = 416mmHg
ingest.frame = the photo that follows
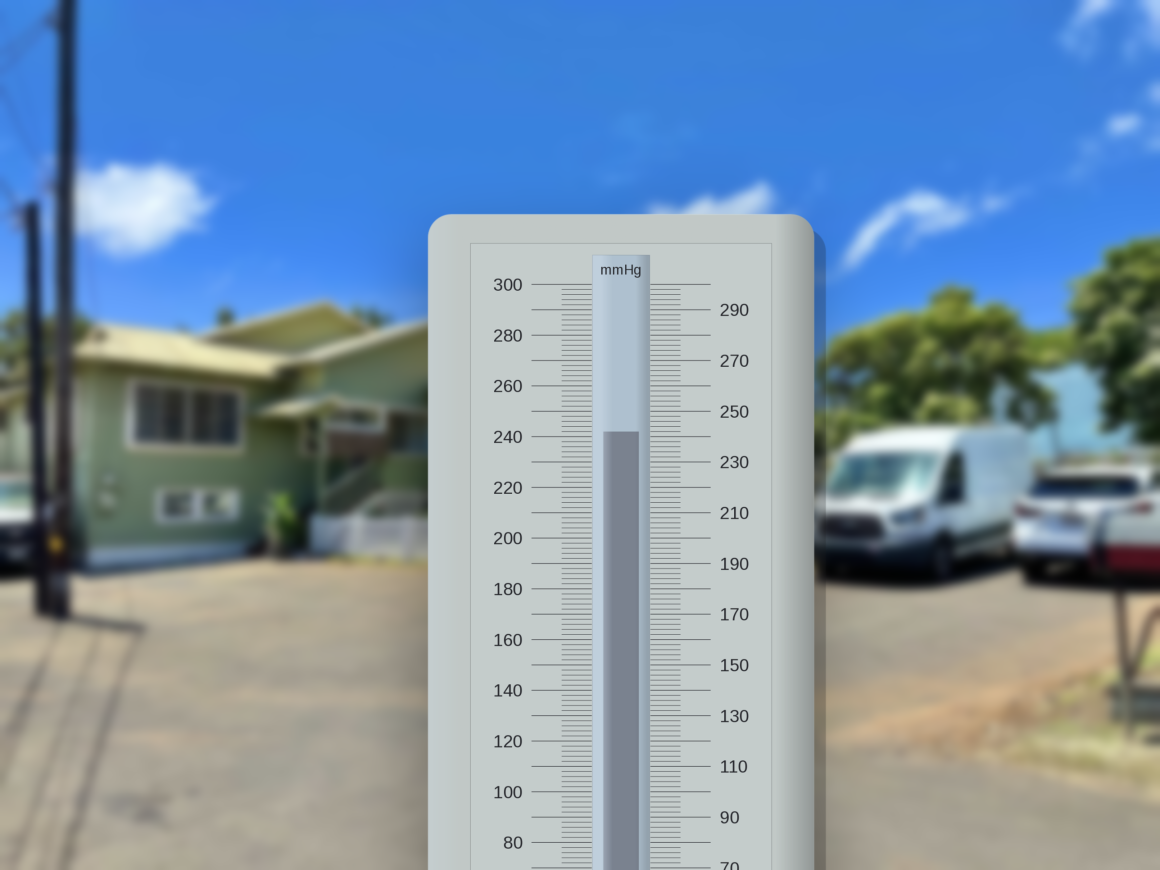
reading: 242mmHg
